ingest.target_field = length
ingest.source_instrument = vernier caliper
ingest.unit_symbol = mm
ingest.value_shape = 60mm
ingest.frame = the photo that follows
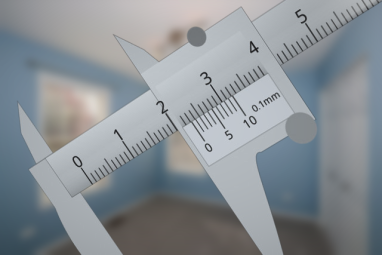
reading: 23.2mm
